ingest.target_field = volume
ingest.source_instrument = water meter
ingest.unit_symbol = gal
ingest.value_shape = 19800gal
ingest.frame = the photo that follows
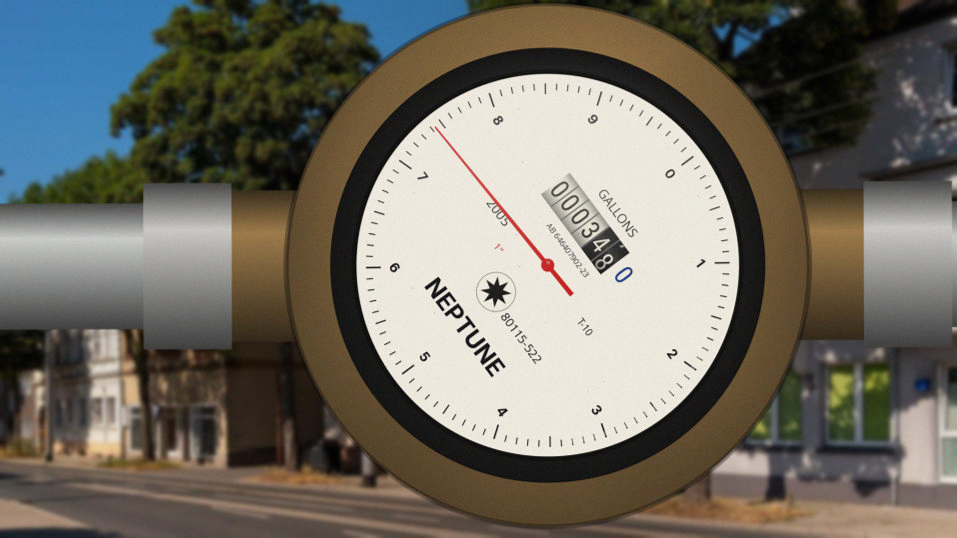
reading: 3477.4gal
